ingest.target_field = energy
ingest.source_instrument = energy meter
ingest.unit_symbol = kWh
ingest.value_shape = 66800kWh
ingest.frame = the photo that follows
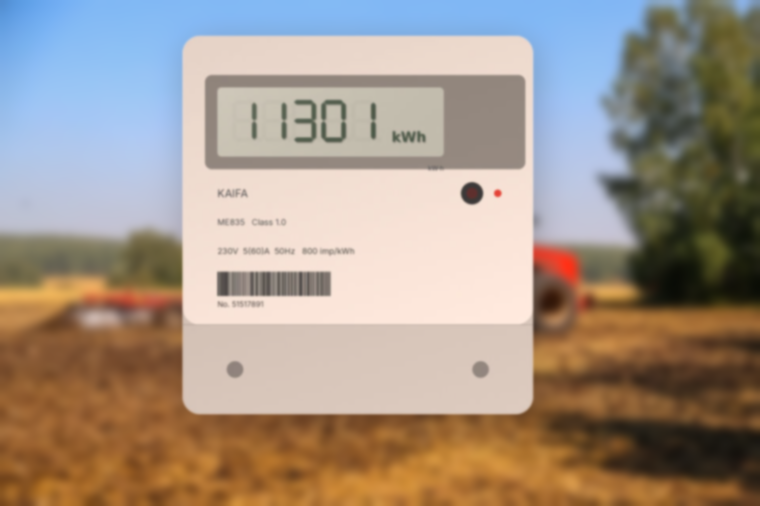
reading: 11301kWh
